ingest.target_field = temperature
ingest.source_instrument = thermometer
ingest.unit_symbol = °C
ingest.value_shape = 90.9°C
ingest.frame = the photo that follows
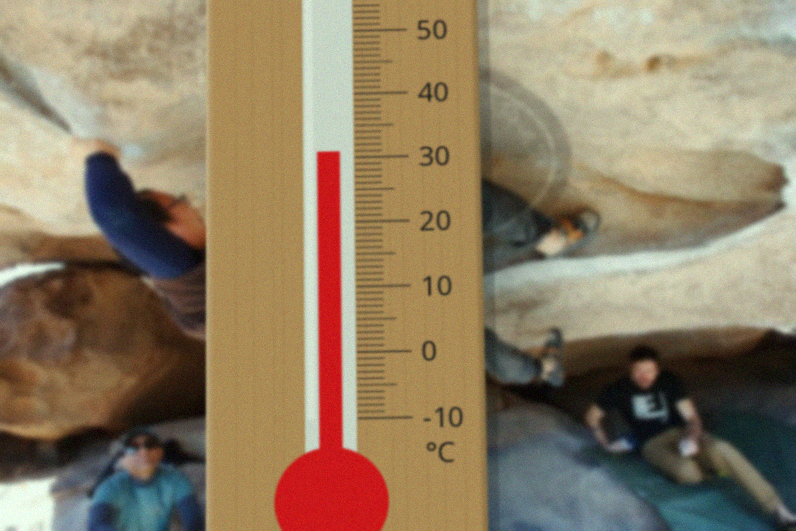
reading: 31°C
